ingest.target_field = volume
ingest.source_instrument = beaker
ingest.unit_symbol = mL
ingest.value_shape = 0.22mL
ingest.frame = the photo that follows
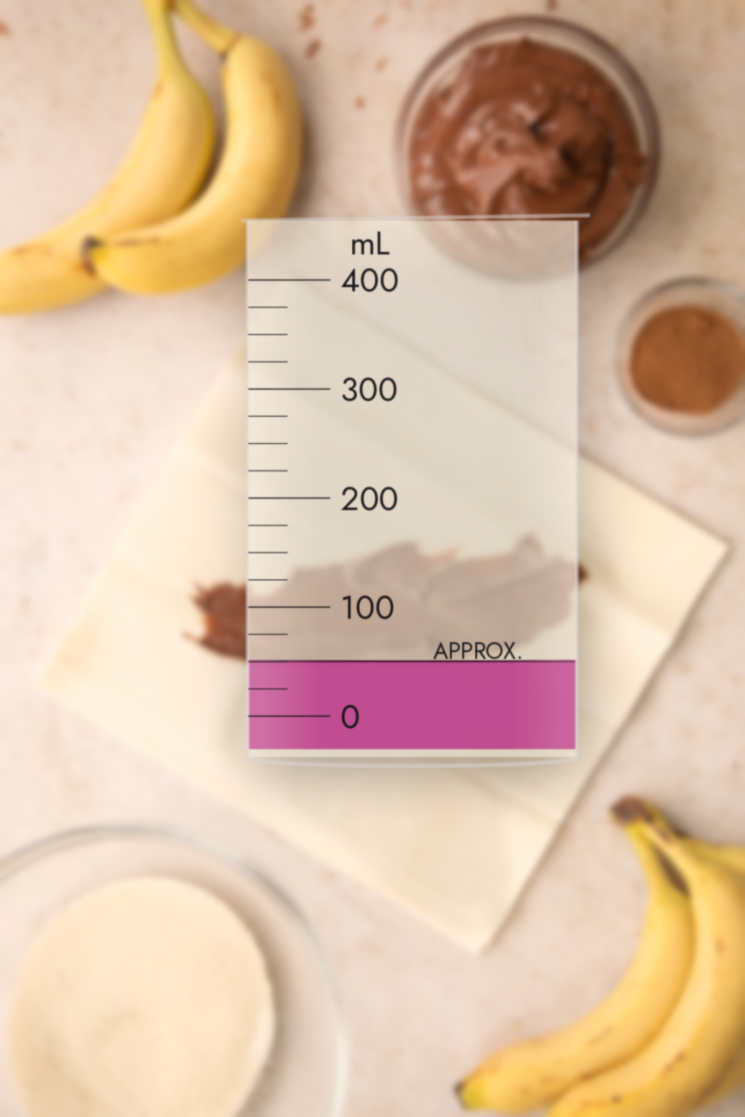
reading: 50mL
